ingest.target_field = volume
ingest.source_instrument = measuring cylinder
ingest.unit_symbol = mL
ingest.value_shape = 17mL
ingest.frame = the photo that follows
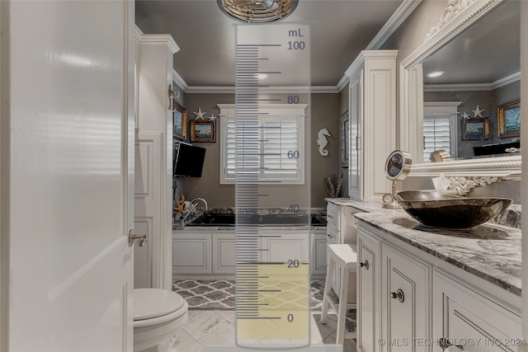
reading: 20mL
